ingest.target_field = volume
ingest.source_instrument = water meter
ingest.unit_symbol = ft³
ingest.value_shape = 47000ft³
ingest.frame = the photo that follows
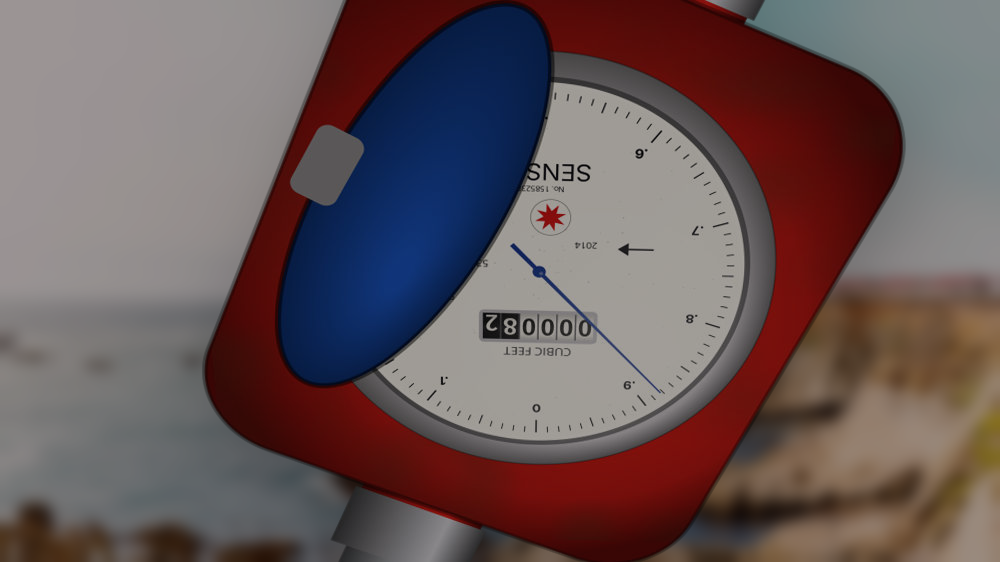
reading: 81.88ft³
